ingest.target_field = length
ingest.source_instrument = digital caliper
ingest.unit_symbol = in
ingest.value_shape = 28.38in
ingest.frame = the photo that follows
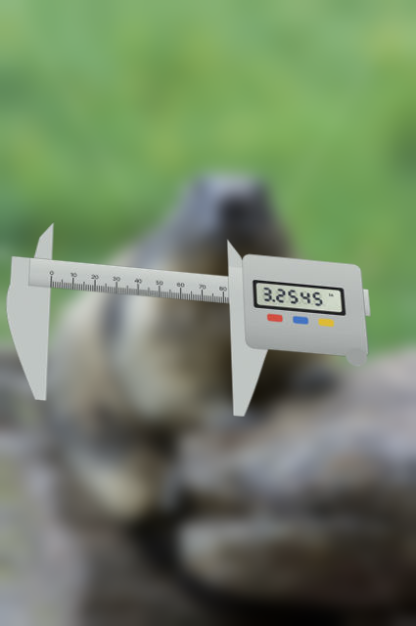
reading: 3.2545in
